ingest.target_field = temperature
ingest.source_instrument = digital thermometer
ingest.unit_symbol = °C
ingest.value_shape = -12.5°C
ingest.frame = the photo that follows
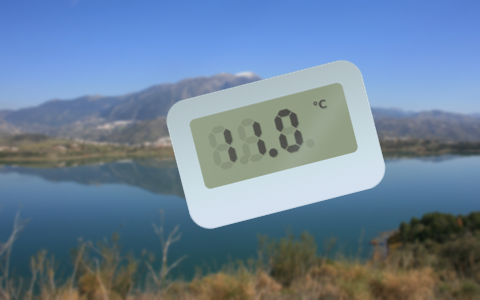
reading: 11.0°C
